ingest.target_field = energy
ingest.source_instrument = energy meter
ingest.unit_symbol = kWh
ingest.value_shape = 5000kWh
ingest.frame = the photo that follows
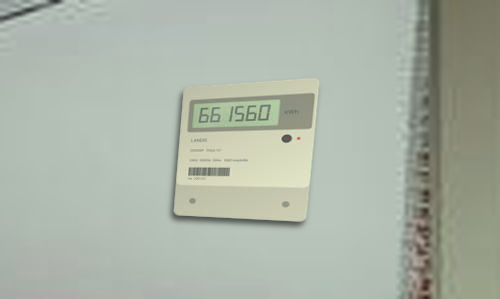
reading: 661560kWh
